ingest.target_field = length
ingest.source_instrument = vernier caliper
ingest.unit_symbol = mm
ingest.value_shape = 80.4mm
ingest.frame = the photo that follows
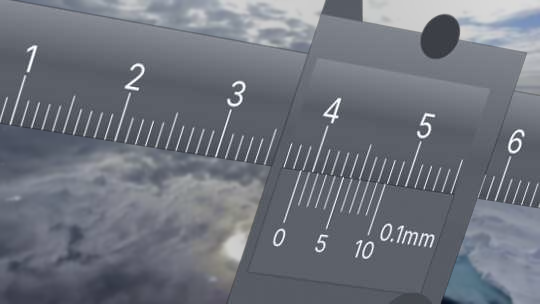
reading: 38.8mm
